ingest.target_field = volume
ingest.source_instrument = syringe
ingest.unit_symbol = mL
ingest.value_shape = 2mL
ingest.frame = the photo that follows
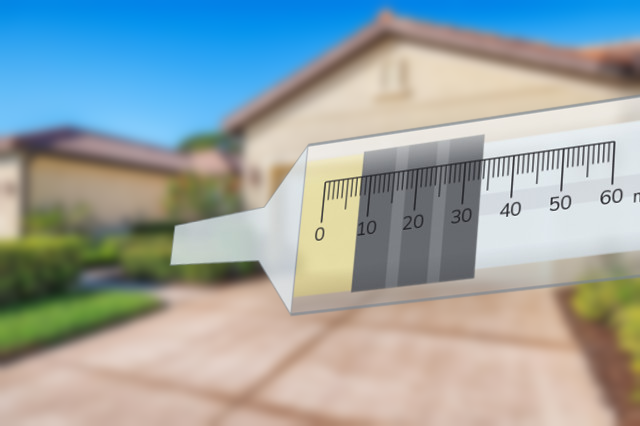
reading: 8mL
